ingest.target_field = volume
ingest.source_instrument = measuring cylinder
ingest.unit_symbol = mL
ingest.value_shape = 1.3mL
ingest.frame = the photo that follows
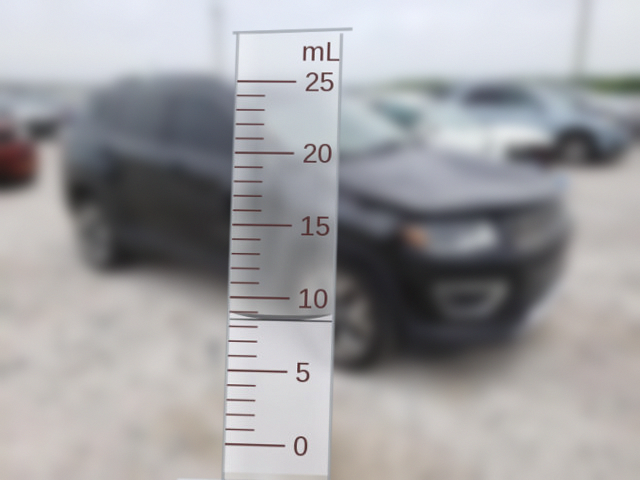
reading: 8.5mL
